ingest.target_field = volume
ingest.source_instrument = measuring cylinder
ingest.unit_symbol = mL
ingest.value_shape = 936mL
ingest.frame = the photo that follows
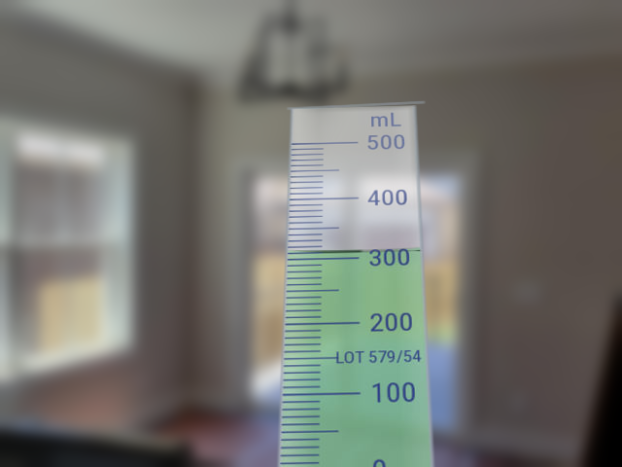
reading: 310mL
